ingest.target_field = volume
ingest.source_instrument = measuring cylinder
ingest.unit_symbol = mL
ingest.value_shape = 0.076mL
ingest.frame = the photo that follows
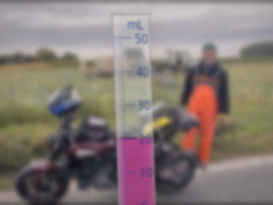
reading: 20mL
